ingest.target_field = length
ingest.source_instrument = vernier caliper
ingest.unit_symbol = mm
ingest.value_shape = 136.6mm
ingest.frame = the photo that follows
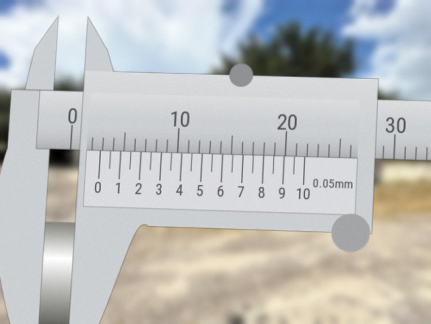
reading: 2.8mm
